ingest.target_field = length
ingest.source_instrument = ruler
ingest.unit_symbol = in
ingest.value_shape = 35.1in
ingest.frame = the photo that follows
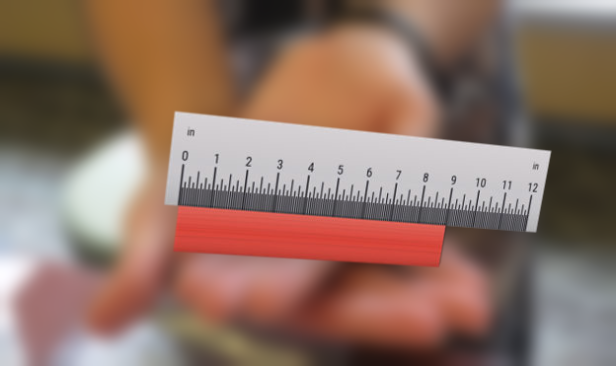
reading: 9in
